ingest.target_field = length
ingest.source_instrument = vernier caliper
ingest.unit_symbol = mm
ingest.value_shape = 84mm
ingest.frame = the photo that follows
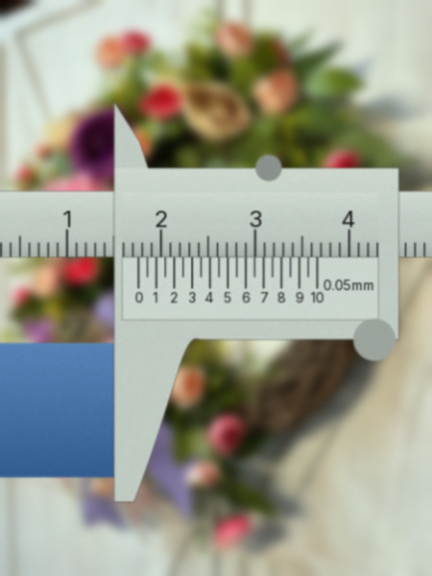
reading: 17.6mm
